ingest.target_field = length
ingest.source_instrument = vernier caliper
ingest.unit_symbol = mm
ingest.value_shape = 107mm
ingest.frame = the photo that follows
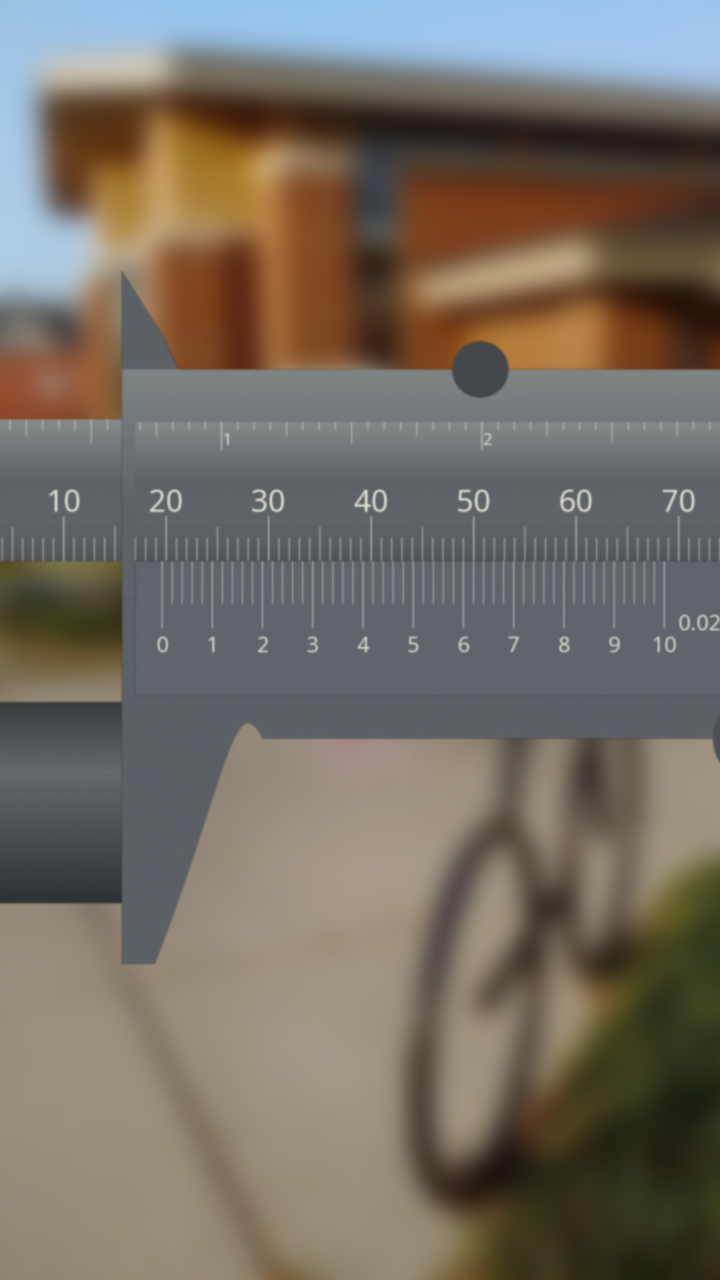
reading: 19.6mm
